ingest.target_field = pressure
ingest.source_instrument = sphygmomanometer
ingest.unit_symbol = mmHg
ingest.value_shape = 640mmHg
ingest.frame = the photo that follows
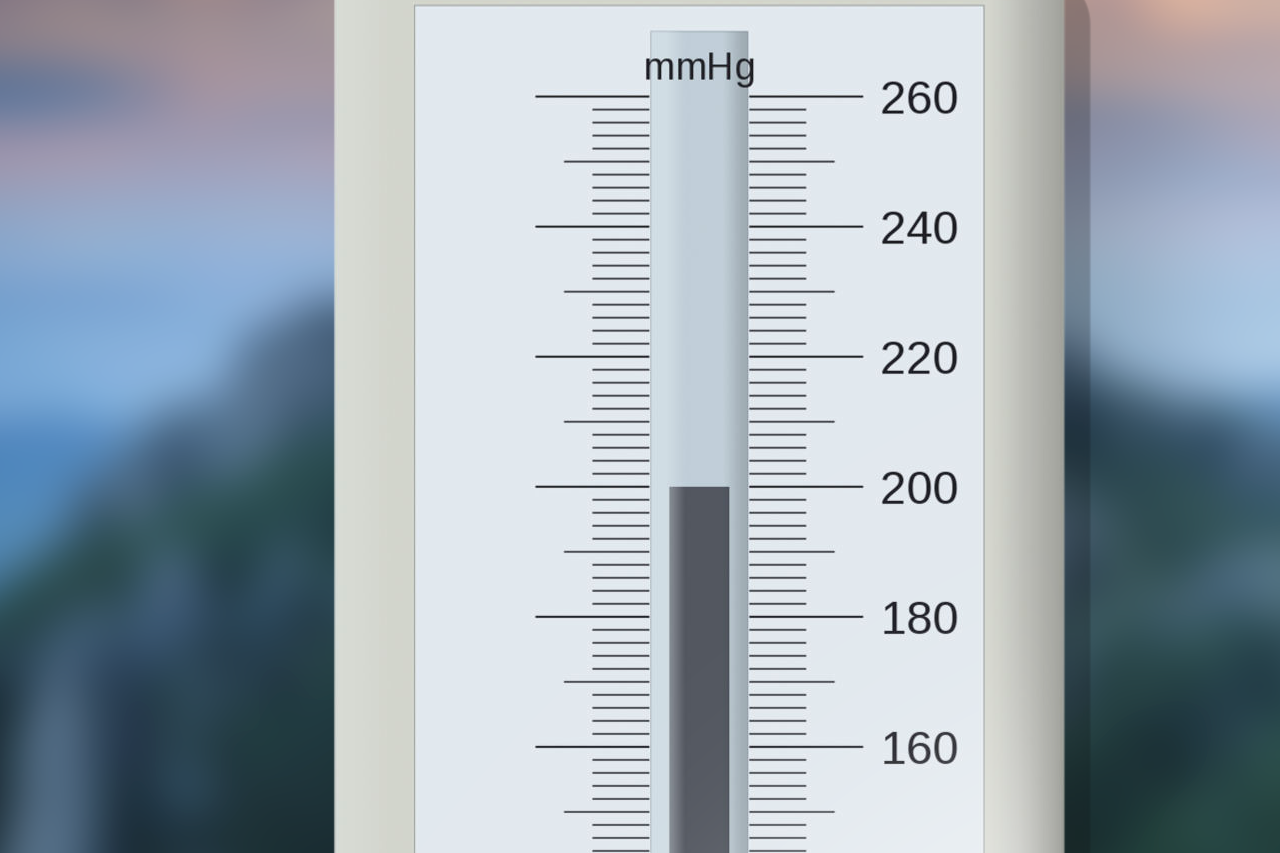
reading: 200mmHg
